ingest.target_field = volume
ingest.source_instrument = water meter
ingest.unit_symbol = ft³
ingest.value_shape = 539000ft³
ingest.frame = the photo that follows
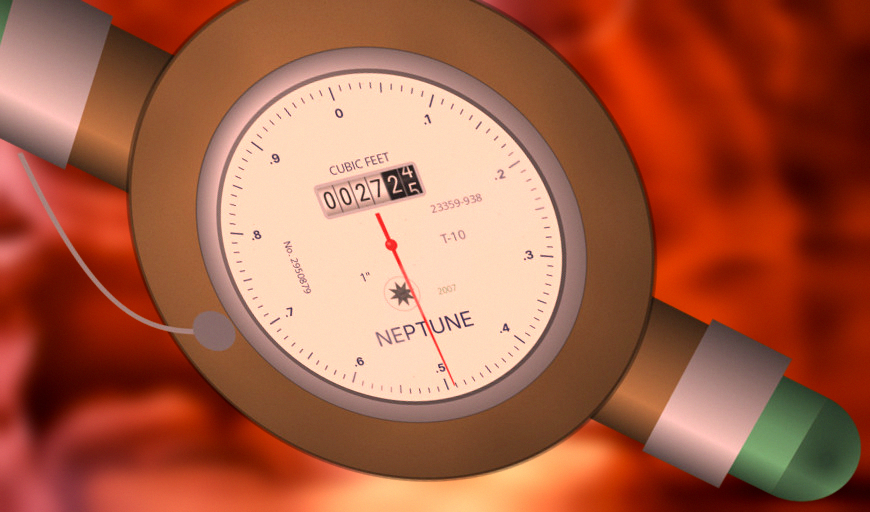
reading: 2724.49ft³
